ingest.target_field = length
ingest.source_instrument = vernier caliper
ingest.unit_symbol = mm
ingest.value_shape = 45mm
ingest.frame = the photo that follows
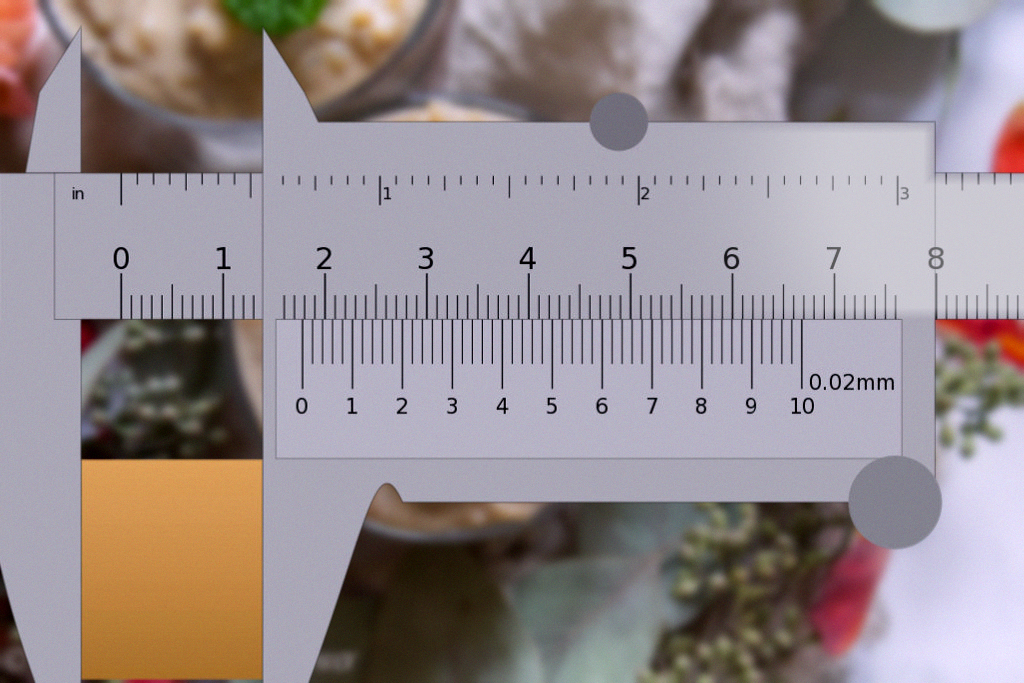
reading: 17.8mm
